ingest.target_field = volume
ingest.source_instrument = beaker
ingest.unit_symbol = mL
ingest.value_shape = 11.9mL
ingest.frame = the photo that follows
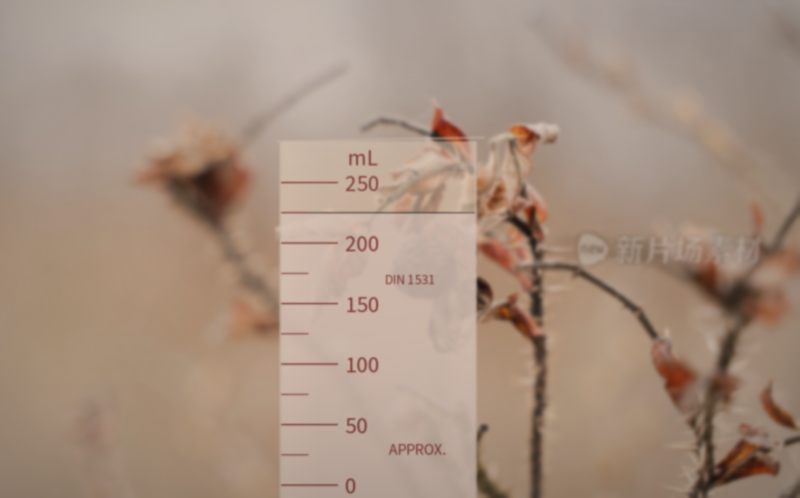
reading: 225mL
